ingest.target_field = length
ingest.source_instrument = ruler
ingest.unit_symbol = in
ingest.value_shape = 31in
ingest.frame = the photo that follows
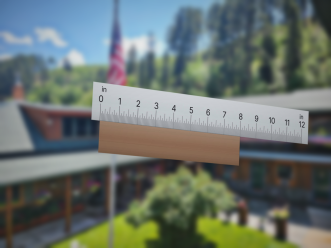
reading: 8in
